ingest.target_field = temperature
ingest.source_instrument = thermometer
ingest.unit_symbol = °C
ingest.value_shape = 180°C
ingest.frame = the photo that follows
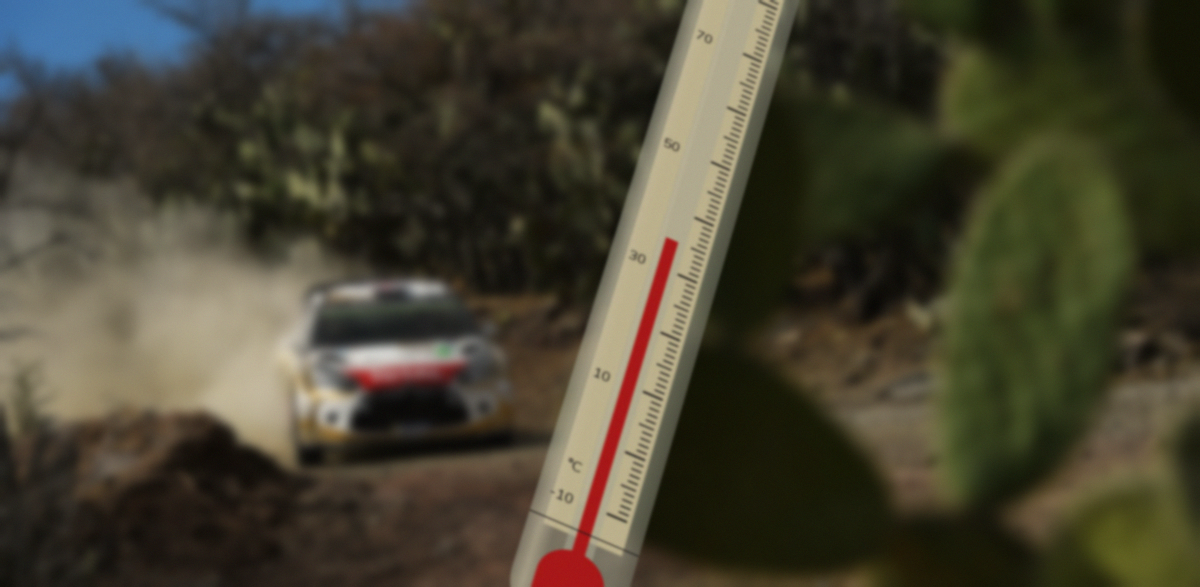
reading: 35°C
